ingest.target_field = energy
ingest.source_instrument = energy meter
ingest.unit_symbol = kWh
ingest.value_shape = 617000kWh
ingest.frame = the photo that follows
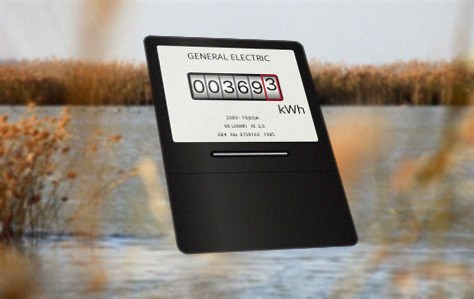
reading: 369.3kWh
